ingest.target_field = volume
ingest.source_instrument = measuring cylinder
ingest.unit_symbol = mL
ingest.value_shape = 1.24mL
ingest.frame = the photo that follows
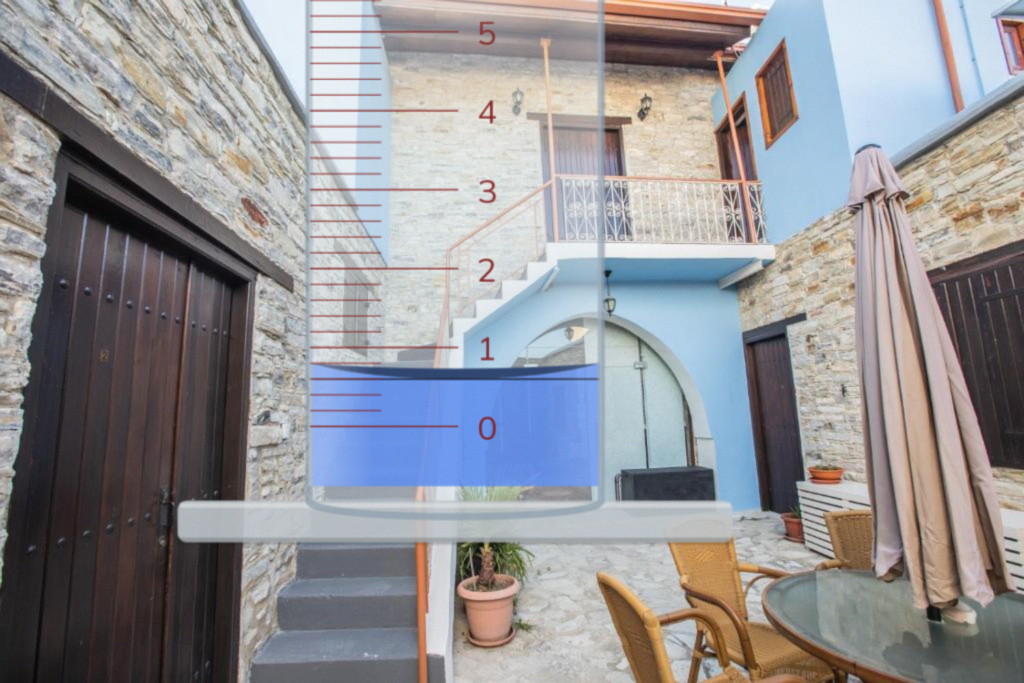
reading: 0.6mL
